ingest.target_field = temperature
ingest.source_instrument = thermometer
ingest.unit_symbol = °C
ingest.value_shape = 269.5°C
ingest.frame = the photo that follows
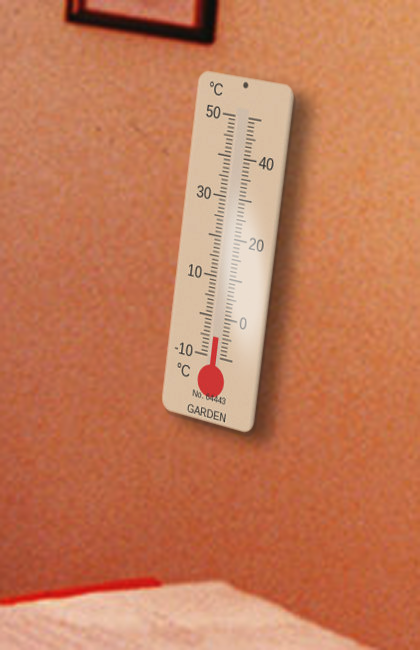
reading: -5°C
